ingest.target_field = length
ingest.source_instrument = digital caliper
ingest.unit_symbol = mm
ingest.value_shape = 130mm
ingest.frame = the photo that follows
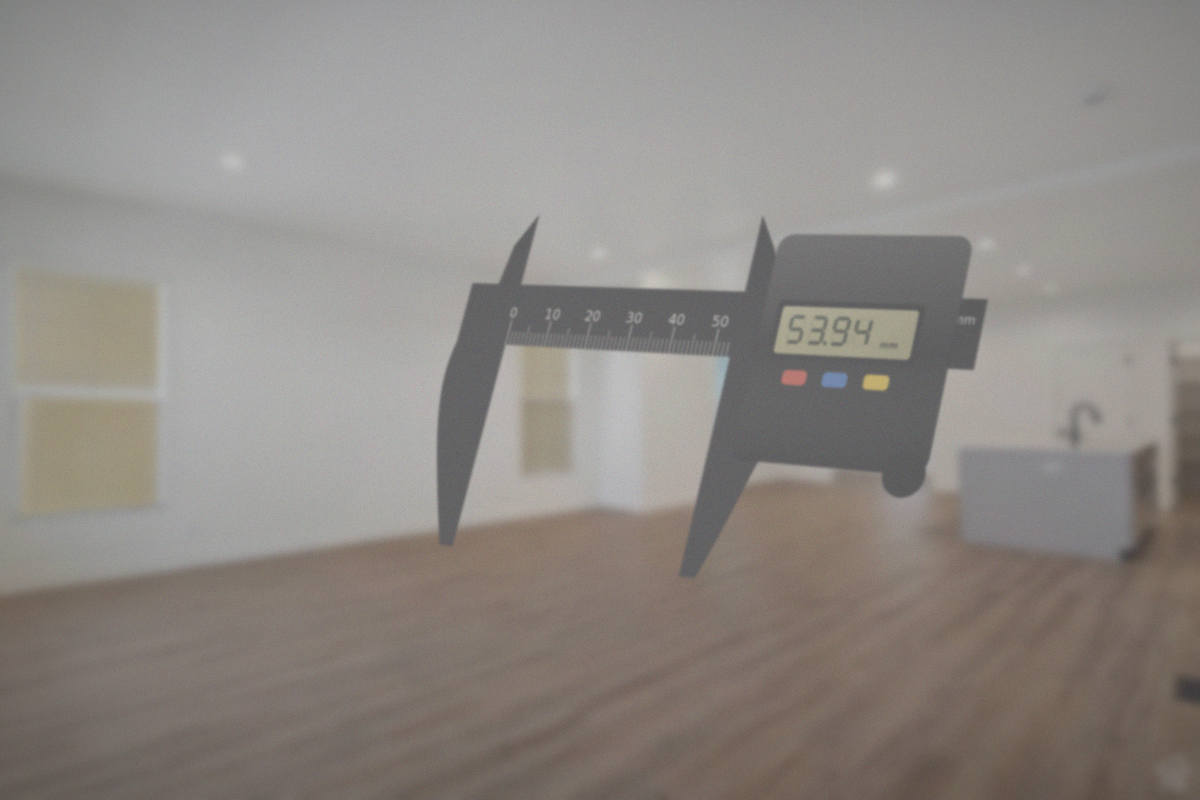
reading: 53.94mm
